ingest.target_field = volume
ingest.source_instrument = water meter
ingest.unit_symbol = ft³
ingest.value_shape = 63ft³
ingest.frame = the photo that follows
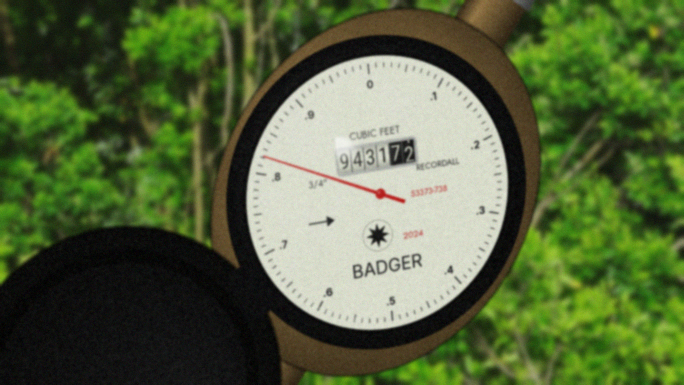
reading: 943171.82ft³
